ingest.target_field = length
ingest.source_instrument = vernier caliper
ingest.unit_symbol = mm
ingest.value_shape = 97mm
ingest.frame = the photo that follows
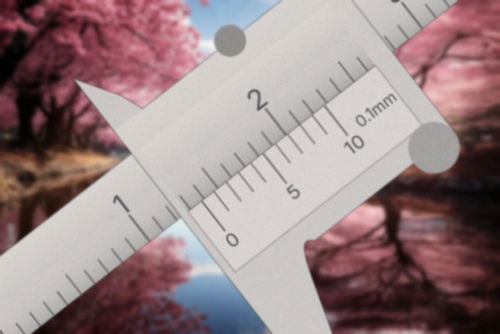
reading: 13.8mm
